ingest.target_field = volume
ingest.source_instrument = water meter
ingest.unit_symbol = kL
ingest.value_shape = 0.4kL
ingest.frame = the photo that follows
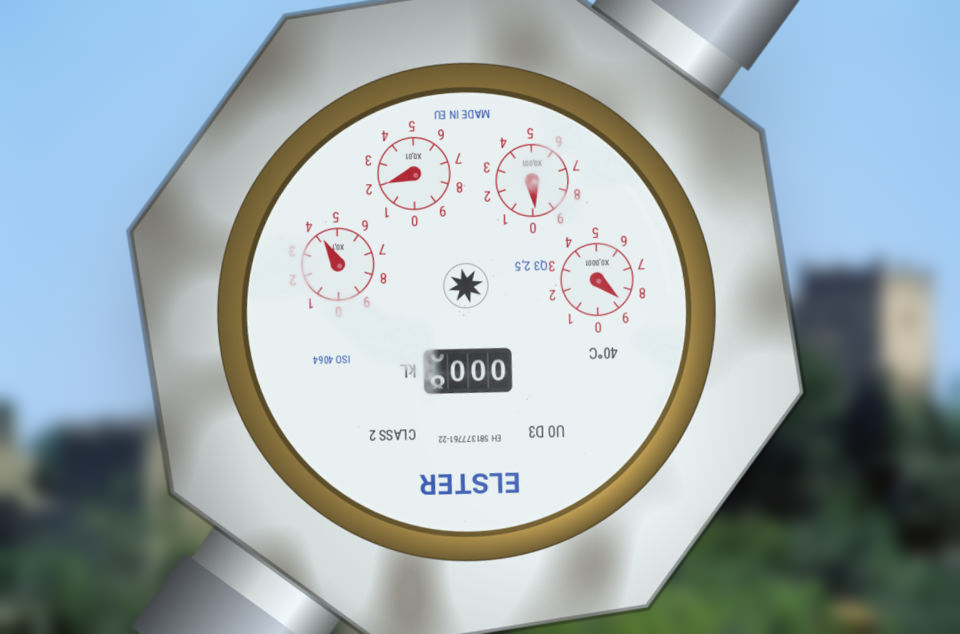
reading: 8.4198kL
